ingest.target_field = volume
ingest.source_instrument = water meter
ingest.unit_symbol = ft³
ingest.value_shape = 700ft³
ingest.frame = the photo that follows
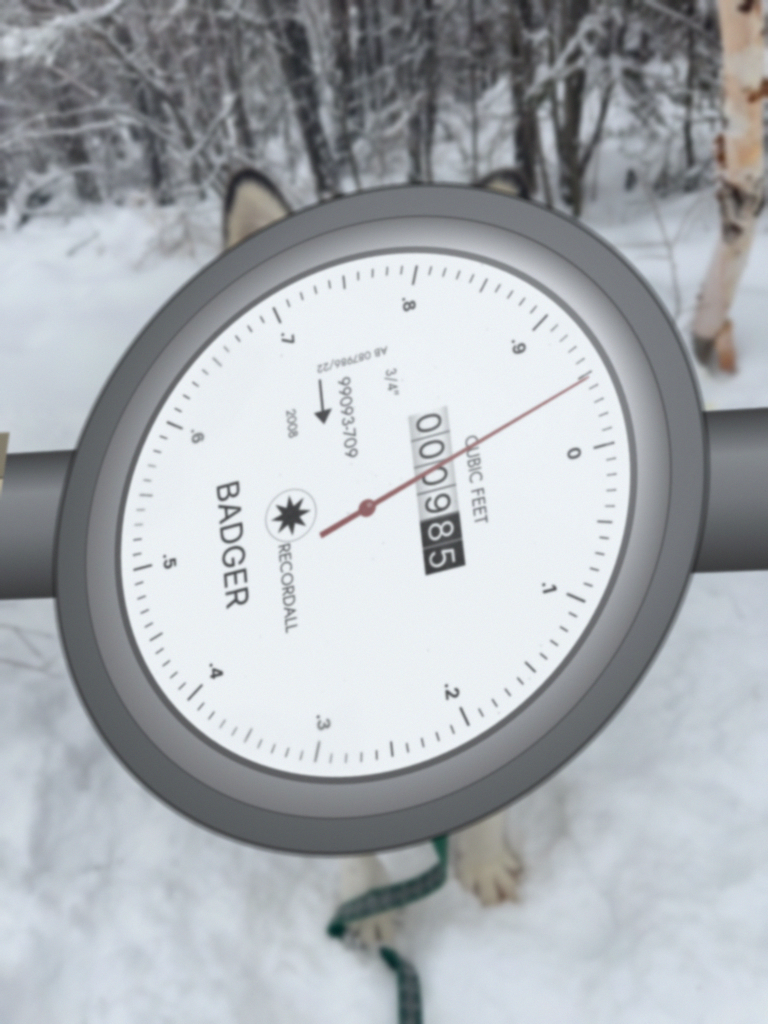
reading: 984.95ft³
